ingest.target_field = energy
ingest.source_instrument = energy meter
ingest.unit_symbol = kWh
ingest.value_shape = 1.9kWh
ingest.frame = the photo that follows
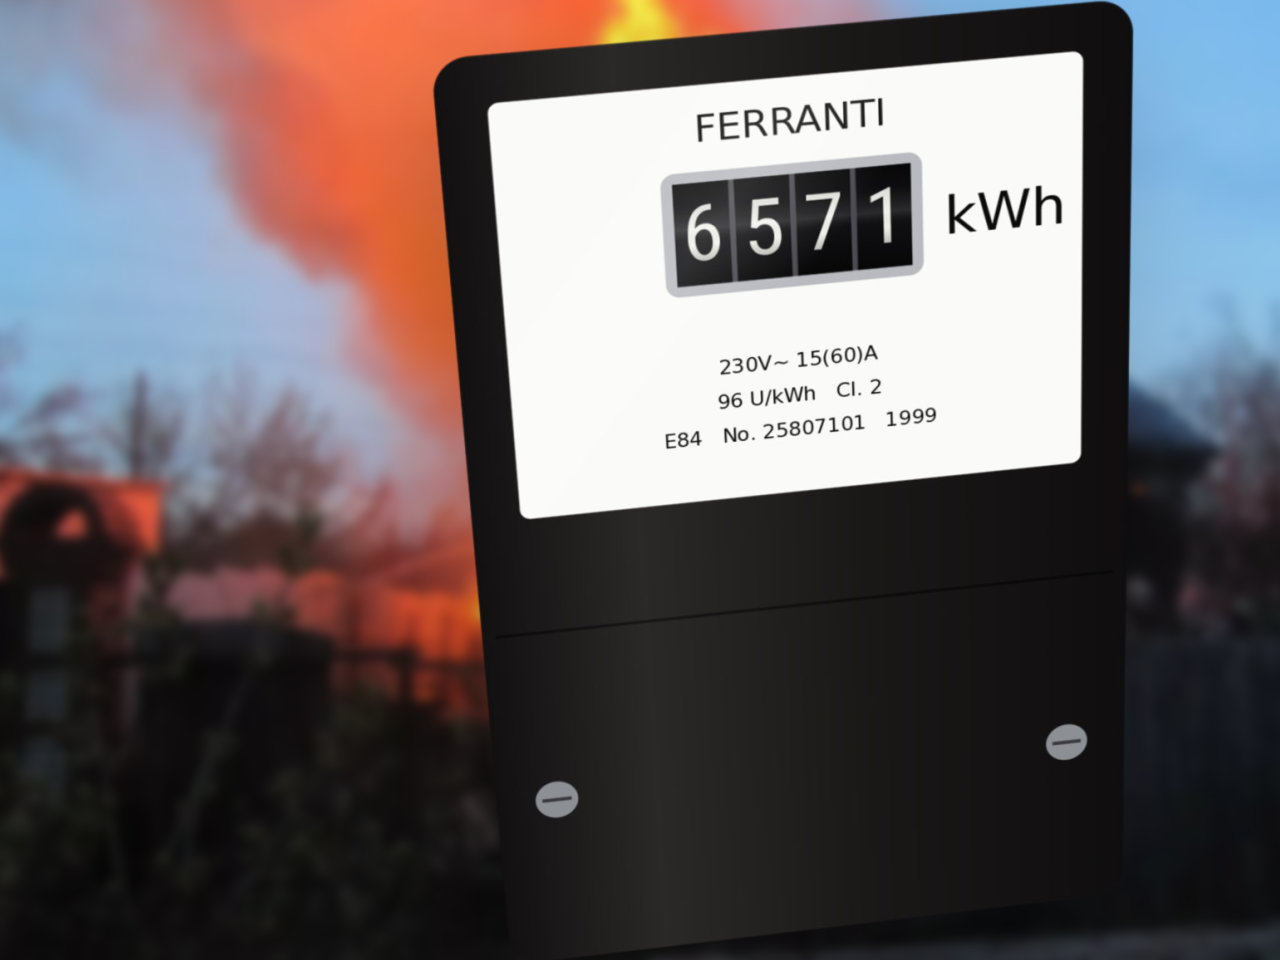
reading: 6571kWh
